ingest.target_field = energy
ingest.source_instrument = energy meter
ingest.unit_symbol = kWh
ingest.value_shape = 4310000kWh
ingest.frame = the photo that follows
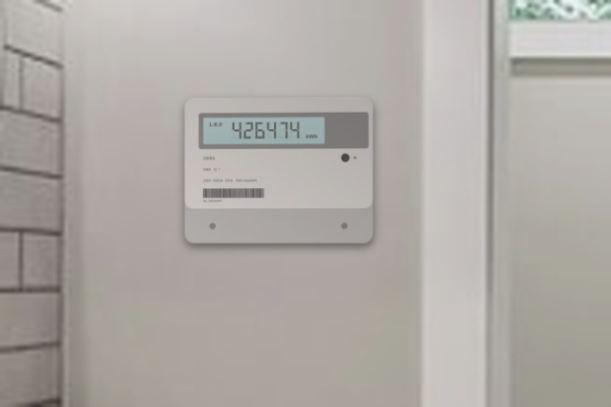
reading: 426474kWh
